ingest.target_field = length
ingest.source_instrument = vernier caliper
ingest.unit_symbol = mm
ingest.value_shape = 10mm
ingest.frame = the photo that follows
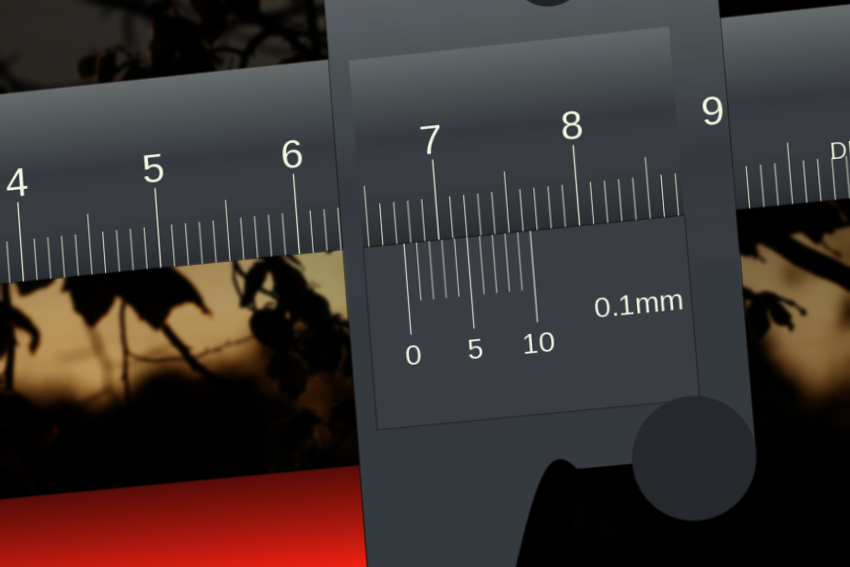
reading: 67.5mm
